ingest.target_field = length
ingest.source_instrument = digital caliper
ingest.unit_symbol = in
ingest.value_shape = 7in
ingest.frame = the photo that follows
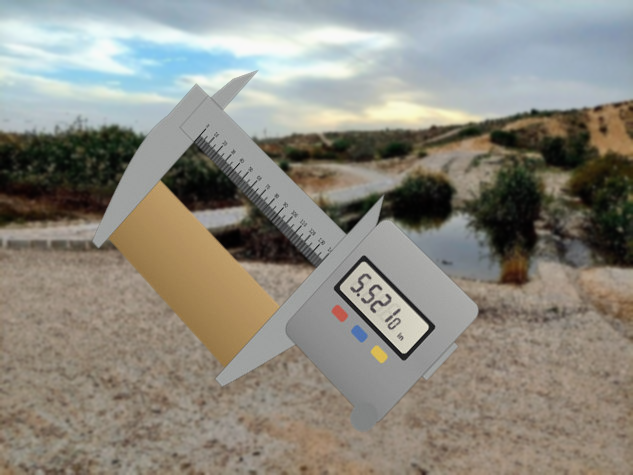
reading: 5.5210in
